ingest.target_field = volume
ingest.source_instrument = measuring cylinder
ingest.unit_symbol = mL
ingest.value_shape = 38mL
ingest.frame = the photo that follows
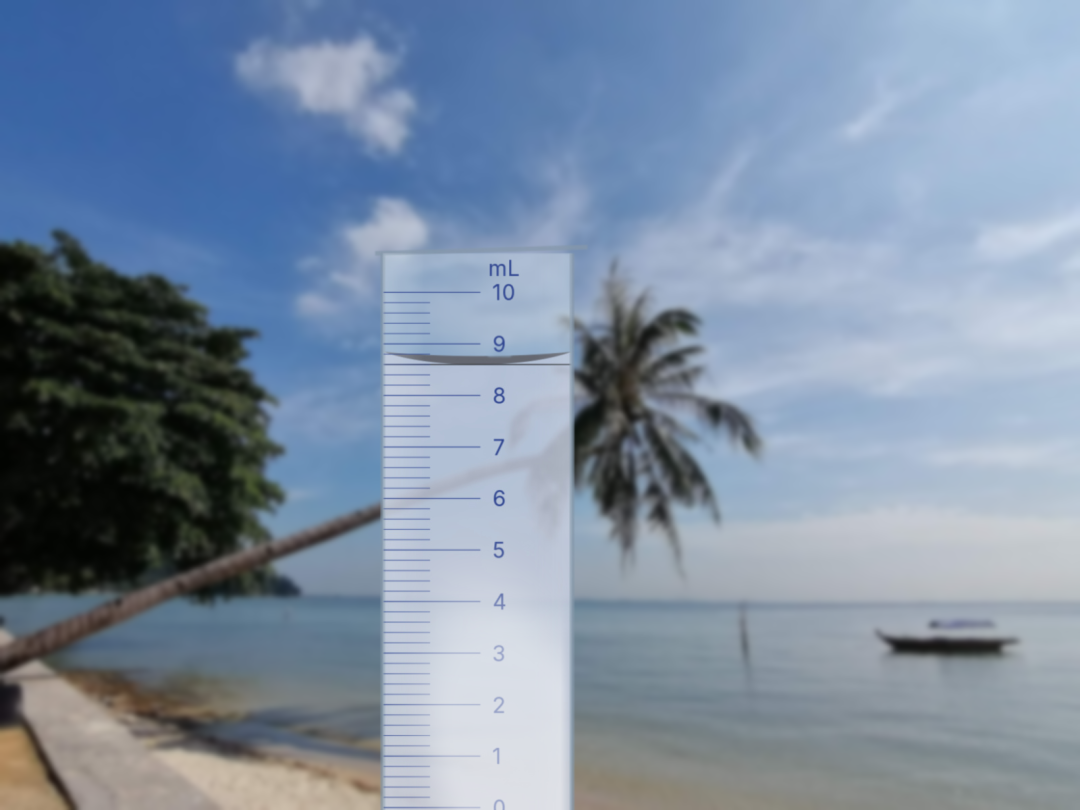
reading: 8.6mL
